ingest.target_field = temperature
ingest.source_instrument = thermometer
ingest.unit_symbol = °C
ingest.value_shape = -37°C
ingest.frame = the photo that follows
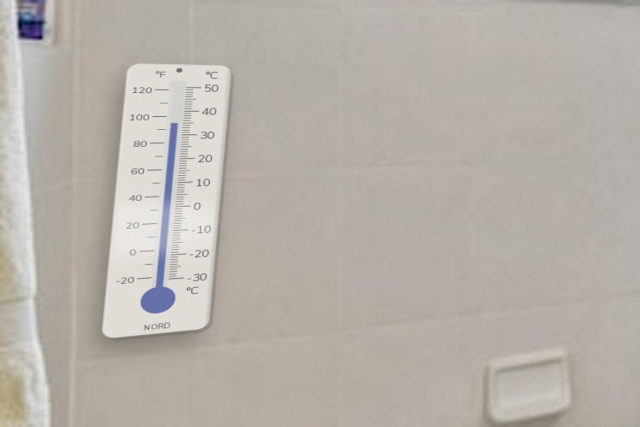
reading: 35°C
